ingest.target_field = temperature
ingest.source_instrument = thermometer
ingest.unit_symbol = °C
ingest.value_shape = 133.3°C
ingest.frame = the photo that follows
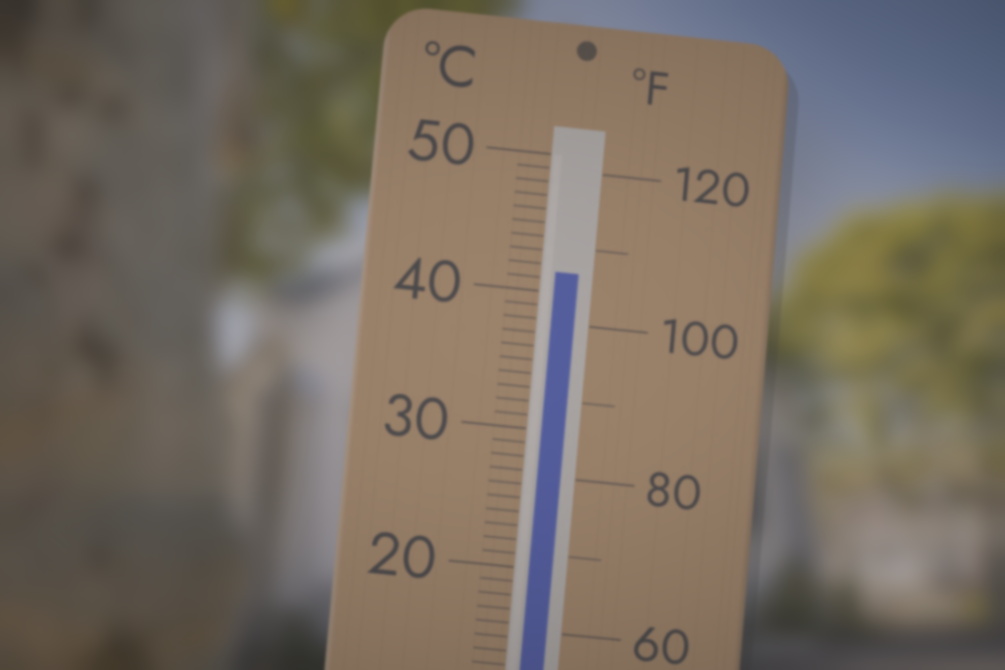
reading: 41.5°C
